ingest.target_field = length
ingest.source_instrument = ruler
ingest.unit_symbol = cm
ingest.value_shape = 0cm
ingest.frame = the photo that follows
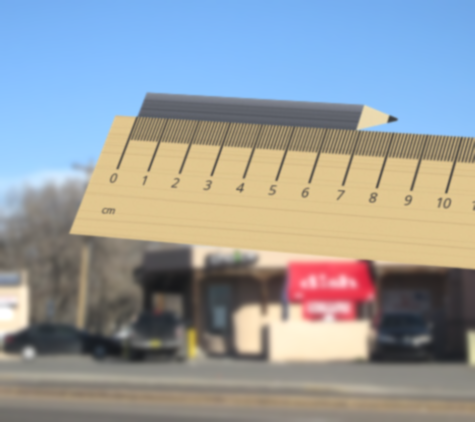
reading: 8cm
